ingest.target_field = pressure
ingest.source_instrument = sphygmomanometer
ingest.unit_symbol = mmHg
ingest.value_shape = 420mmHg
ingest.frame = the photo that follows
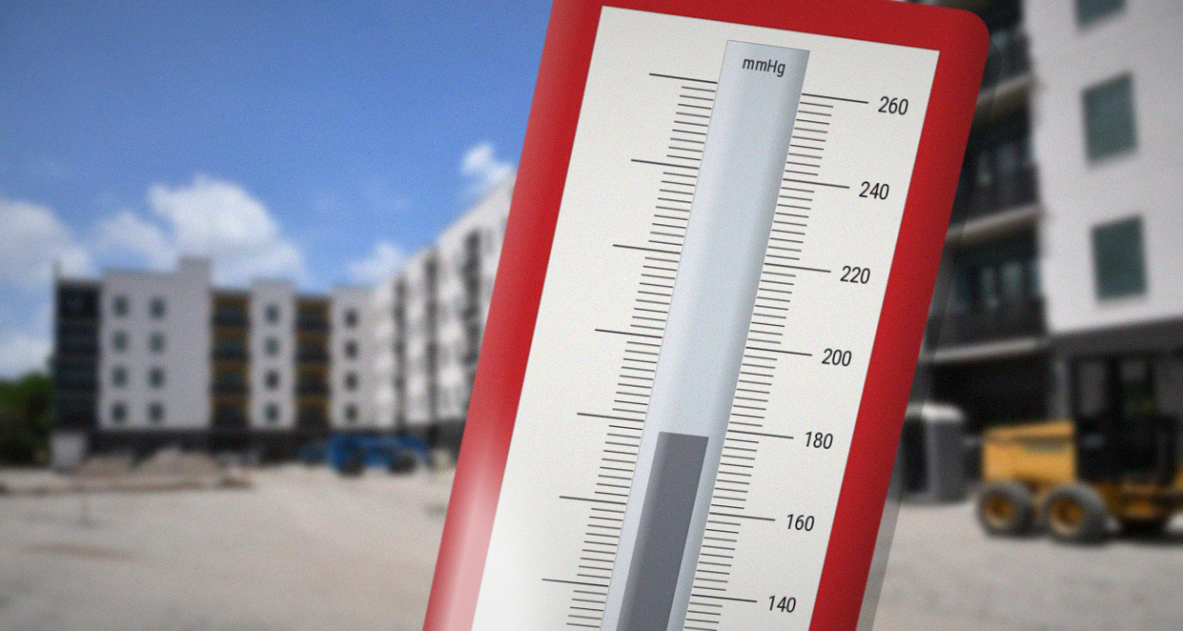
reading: 178mmHg
